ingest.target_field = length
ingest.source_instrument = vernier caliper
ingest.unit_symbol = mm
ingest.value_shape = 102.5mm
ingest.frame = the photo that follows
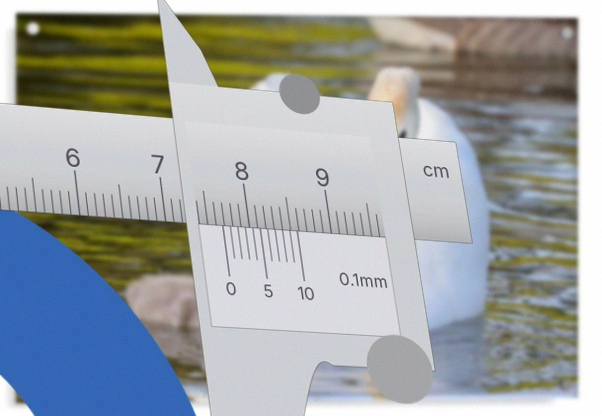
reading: 76.8mm
